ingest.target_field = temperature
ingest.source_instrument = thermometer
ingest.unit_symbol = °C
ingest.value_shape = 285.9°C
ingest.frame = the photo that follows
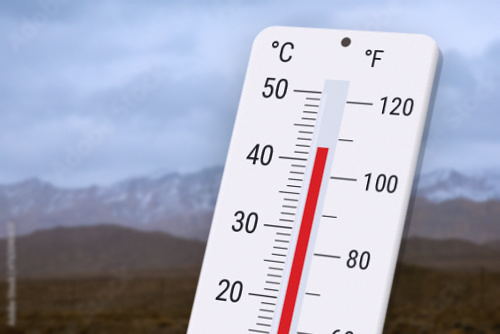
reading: 42°C
